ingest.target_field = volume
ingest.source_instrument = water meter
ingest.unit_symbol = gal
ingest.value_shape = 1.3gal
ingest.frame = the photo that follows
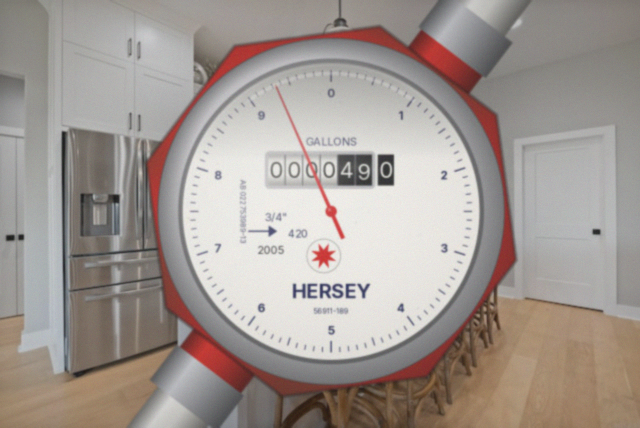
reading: 489.3gal
